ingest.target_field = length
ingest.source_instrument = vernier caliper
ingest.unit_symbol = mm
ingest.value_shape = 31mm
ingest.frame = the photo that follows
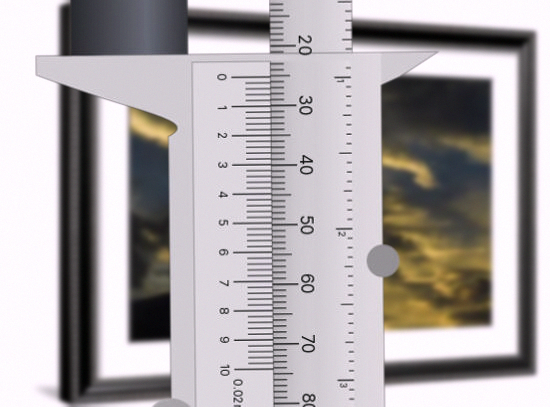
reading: 25.2mm
